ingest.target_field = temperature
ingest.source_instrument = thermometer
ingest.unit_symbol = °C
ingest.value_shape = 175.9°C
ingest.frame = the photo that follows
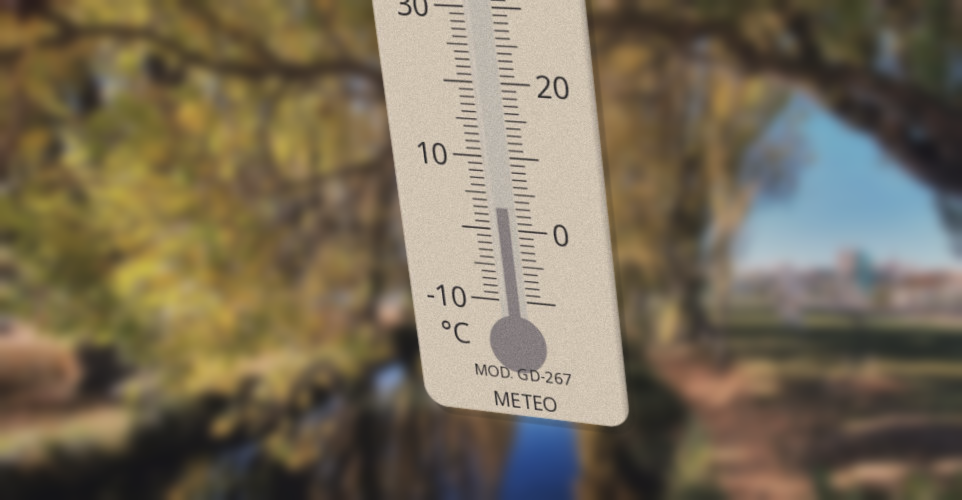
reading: 3°C
